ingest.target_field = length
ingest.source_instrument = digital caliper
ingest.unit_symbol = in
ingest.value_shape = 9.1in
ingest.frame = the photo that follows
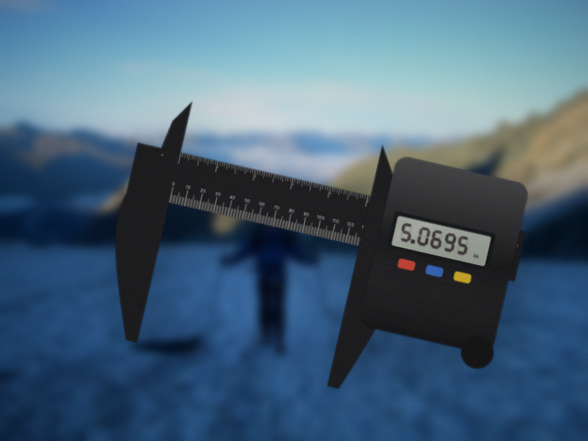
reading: 5.0695in
